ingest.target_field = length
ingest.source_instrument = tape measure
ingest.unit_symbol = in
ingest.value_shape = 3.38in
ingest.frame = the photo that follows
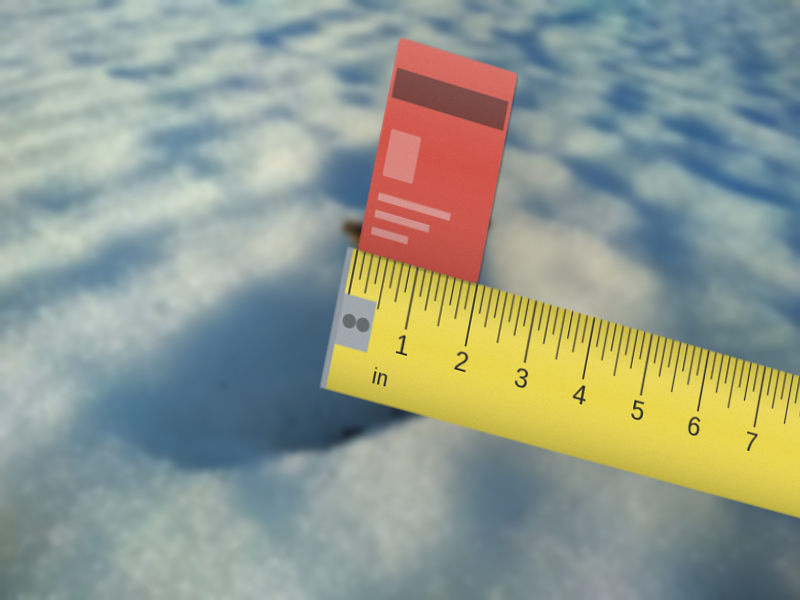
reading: 2in
